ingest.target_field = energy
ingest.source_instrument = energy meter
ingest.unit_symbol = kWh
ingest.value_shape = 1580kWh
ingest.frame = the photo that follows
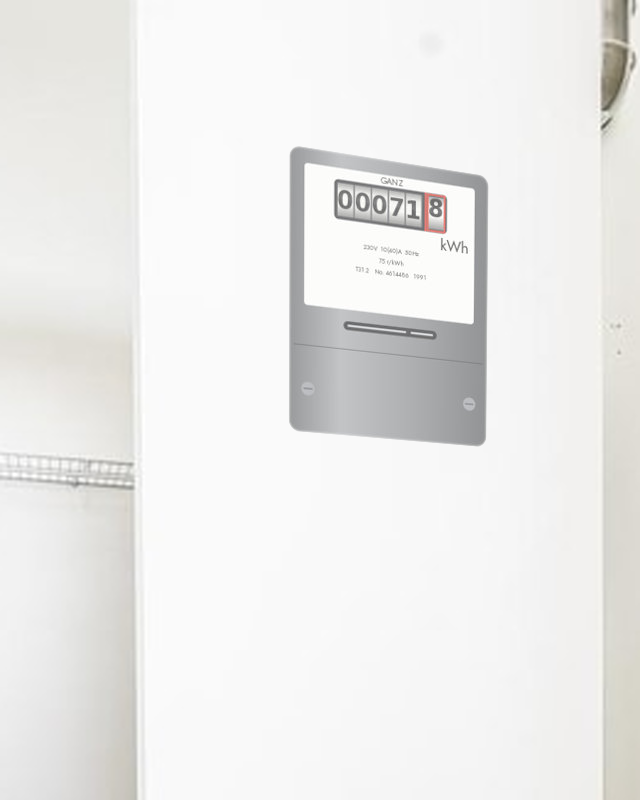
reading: 71.8kWh
